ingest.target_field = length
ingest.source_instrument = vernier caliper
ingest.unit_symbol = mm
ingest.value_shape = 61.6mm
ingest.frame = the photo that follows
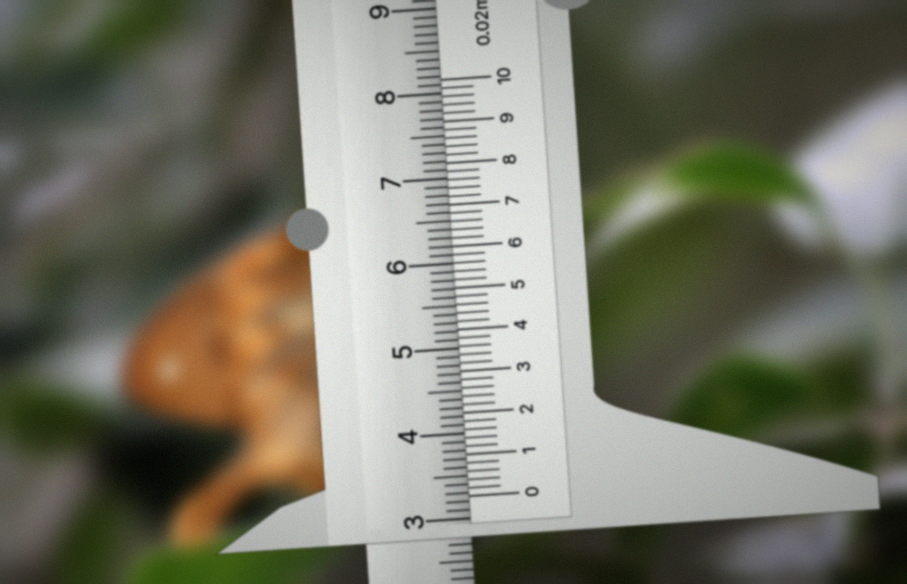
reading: 32.6mm
